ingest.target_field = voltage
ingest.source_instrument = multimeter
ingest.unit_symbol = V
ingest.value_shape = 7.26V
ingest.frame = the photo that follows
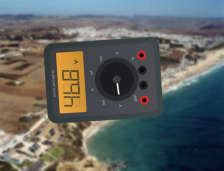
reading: 46.8V
